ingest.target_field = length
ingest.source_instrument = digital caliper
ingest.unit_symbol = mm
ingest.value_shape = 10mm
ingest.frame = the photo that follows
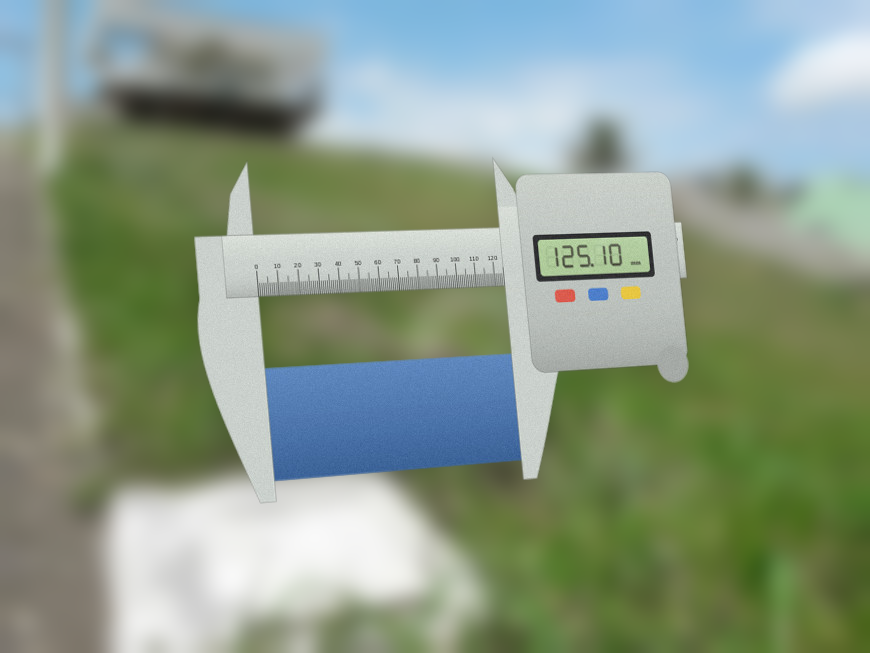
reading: 125.10mm
